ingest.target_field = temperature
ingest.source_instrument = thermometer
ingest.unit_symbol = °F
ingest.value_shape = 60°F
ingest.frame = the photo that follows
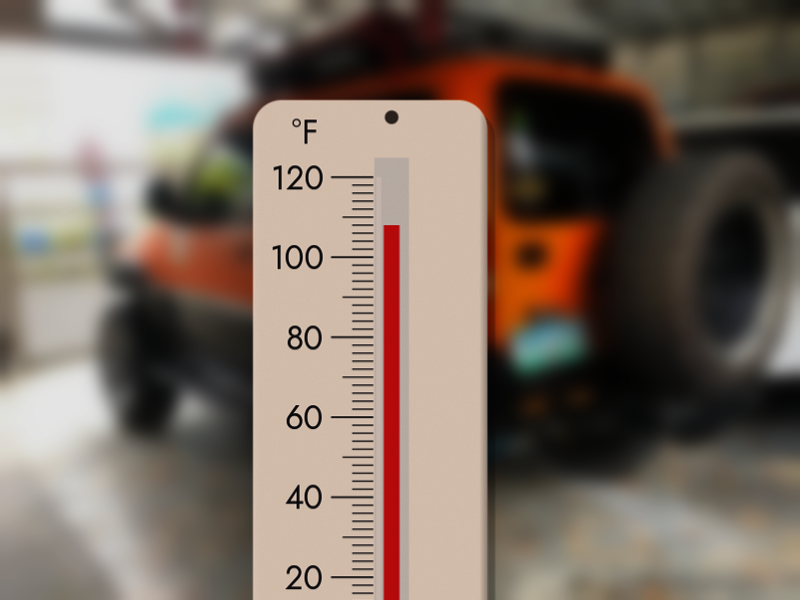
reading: 108°F
